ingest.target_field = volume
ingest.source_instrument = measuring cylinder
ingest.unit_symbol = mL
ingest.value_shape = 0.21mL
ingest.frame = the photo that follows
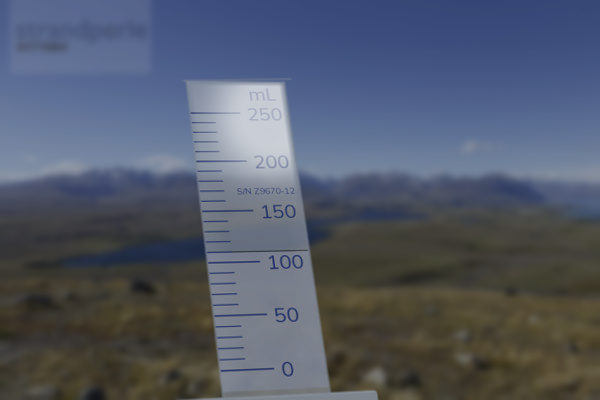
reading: 110mL
